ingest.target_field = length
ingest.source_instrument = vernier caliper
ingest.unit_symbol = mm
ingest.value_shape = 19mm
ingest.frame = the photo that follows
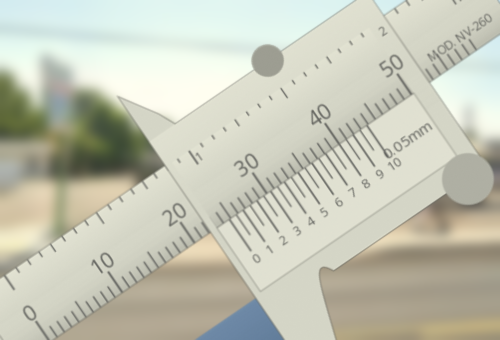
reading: 24.8mm
